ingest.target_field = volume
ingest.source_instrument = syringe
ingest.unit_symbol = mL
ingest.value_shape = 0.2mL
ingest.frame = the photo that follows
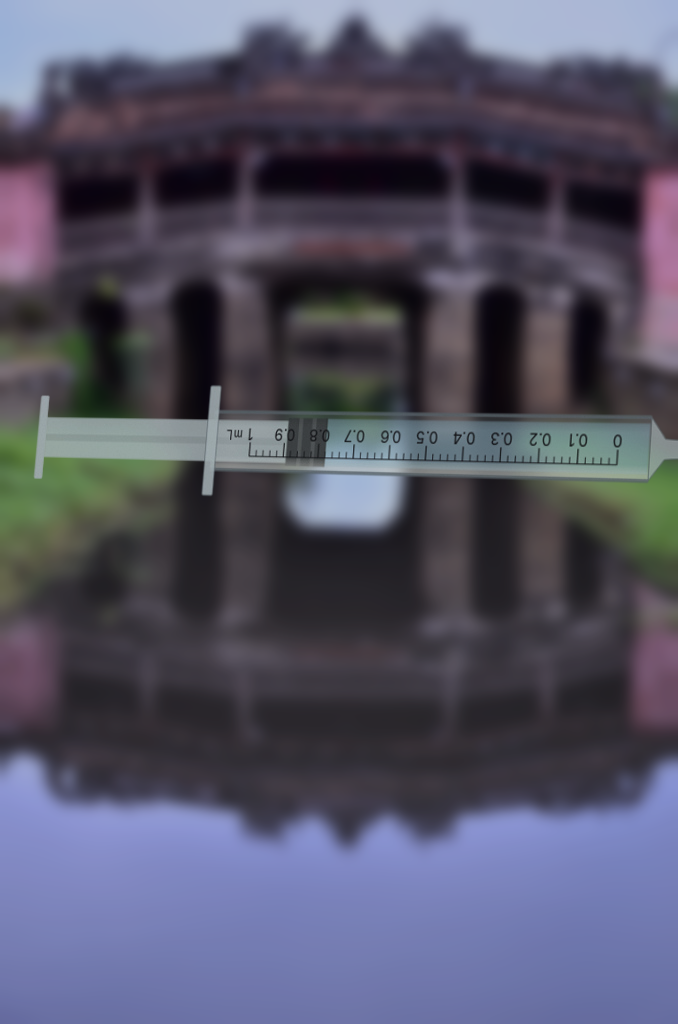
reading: 0.78mL
